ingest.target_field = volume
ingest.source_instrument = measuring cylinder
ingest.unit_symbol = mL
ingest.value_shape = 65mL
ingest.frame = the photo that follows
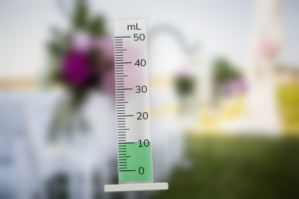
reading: 10mL
